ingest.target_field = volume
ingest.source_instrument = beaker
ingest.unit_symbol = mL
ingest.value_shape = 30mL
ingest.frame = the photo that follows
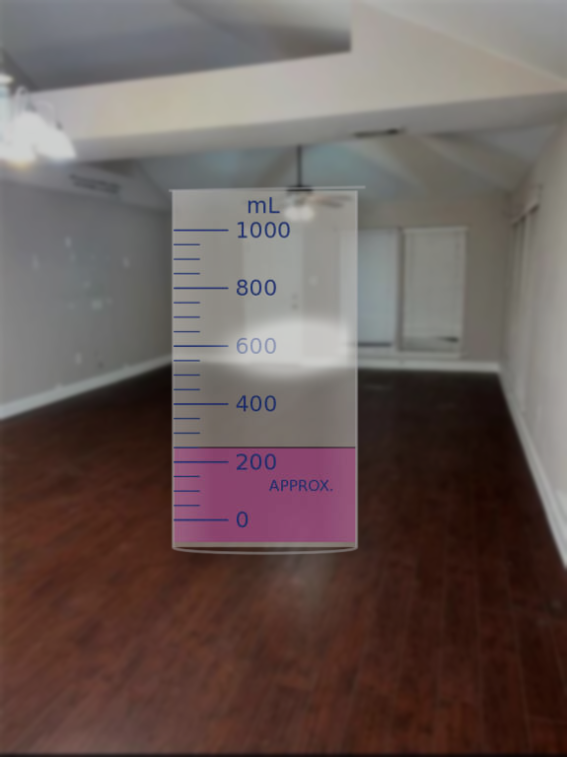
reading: 250mL
